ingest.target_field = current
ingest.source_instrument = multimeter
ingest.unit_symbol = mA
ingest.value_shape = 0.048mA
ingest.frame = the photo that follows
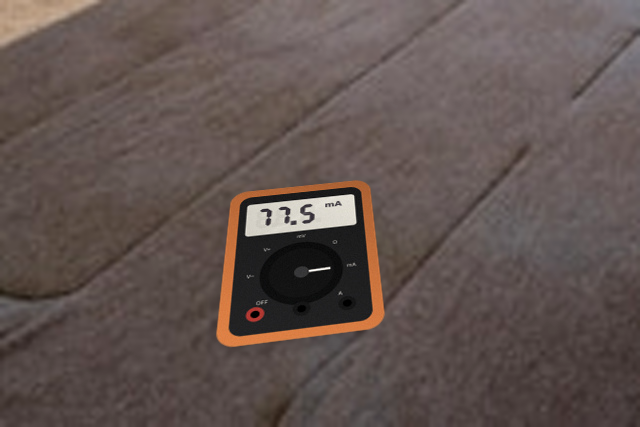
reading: 77.5mA
